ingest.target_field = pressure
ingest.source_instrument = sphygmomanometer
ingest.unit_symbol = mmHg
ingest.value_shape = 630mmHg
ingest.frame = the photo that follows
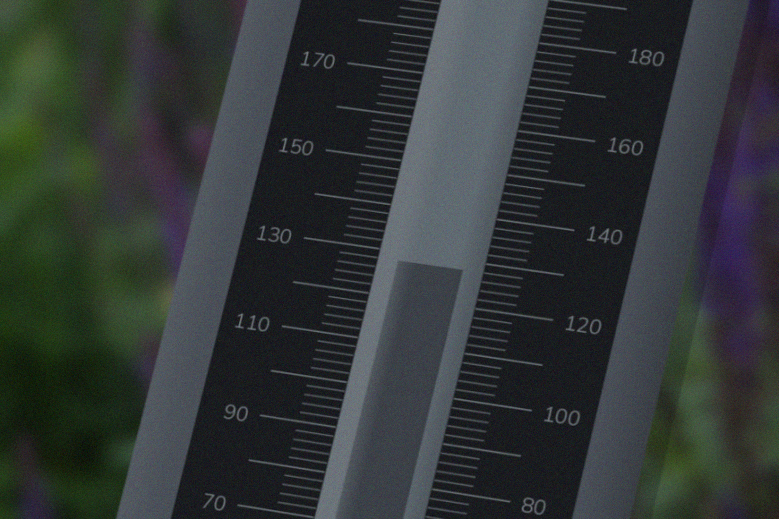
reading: 128mmHg
